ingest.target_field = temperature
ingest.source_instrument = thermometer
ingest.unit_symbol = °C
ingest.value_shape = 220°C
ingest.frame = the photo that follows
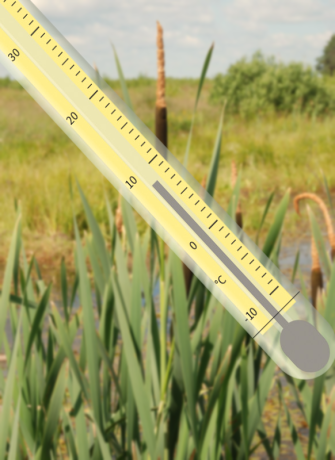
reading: 8°C
